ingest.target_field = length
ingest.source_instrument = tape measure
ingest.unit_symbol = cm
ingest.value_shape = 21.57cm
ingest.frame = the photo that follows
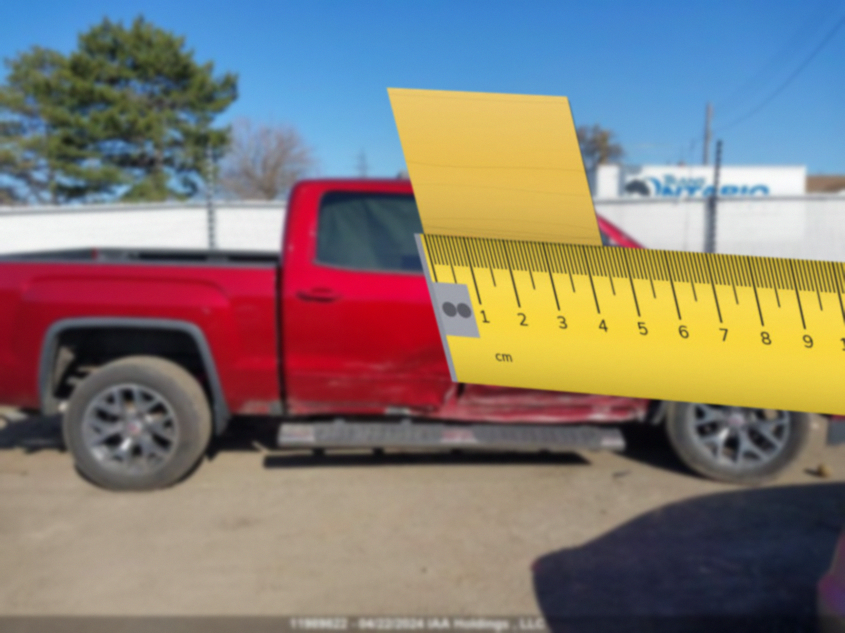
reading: 4.5cm
